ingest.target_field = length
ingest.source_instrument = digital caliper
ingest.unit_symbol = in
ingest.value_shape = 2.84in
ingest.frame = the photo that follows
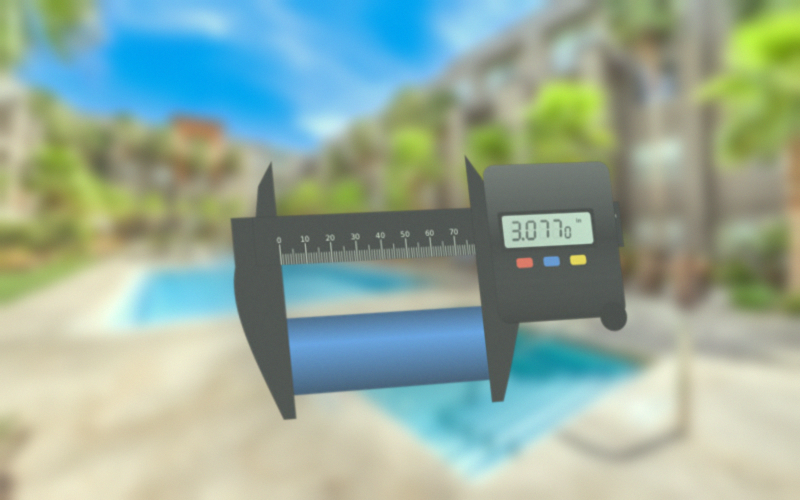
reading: 3.0770in
